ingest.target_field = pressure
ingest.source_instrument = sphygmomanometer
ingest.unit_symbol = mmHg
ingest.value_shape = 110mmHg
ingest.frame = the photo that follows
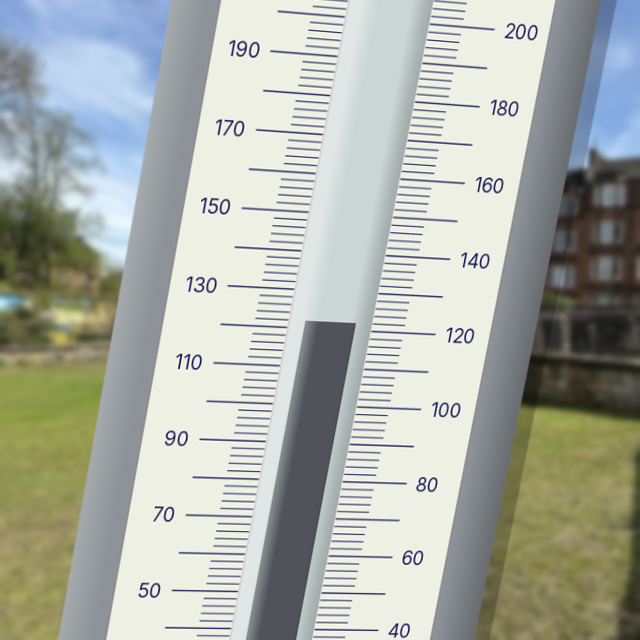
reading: 122mmHg
